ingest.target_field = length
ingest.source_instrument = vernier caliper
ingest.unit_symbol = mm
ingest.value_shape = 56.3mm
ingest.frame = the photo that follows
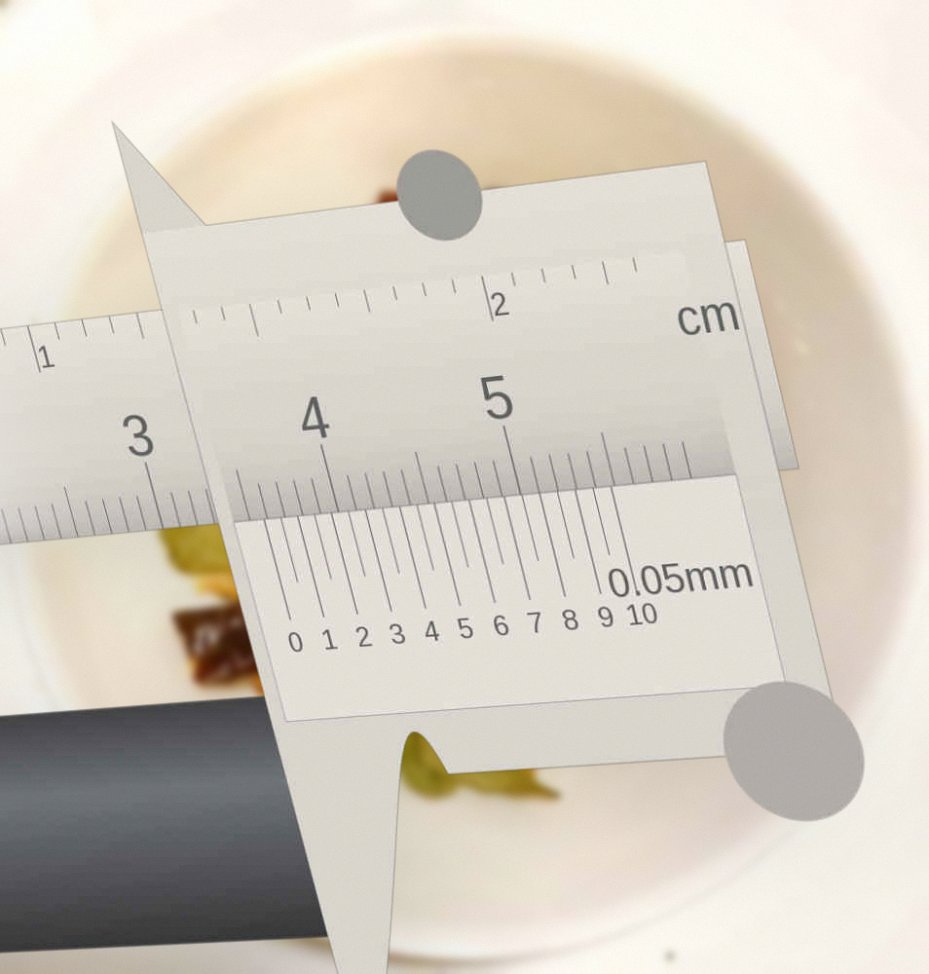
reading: 35.8mm
